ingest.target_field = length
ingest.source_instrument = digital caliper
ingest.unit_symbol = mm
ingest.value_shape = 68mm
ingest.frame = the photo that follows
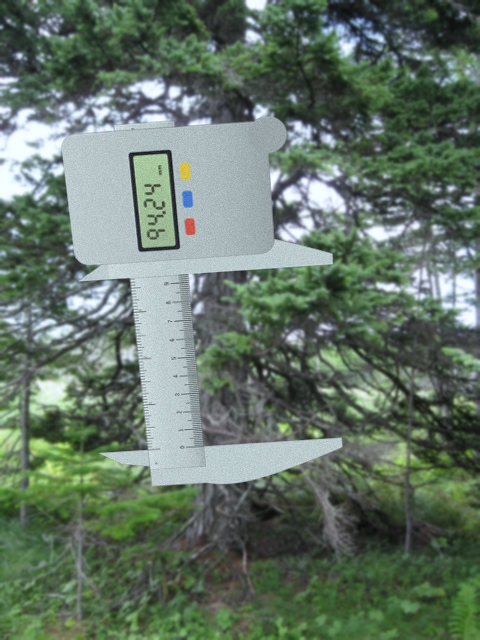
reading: 94.24mm
